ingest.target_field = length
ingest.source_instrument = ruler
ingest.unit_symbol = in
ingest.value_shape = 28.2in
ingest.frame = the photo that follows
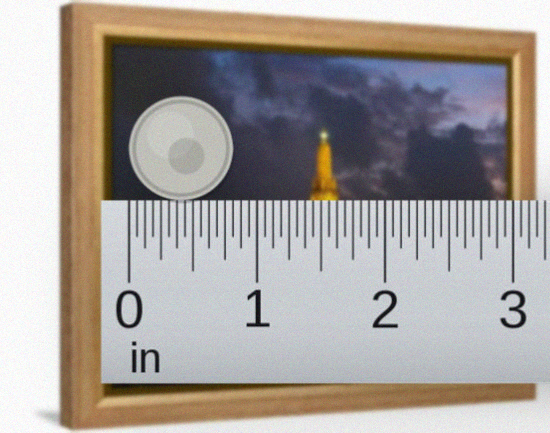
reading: 0.8125in
